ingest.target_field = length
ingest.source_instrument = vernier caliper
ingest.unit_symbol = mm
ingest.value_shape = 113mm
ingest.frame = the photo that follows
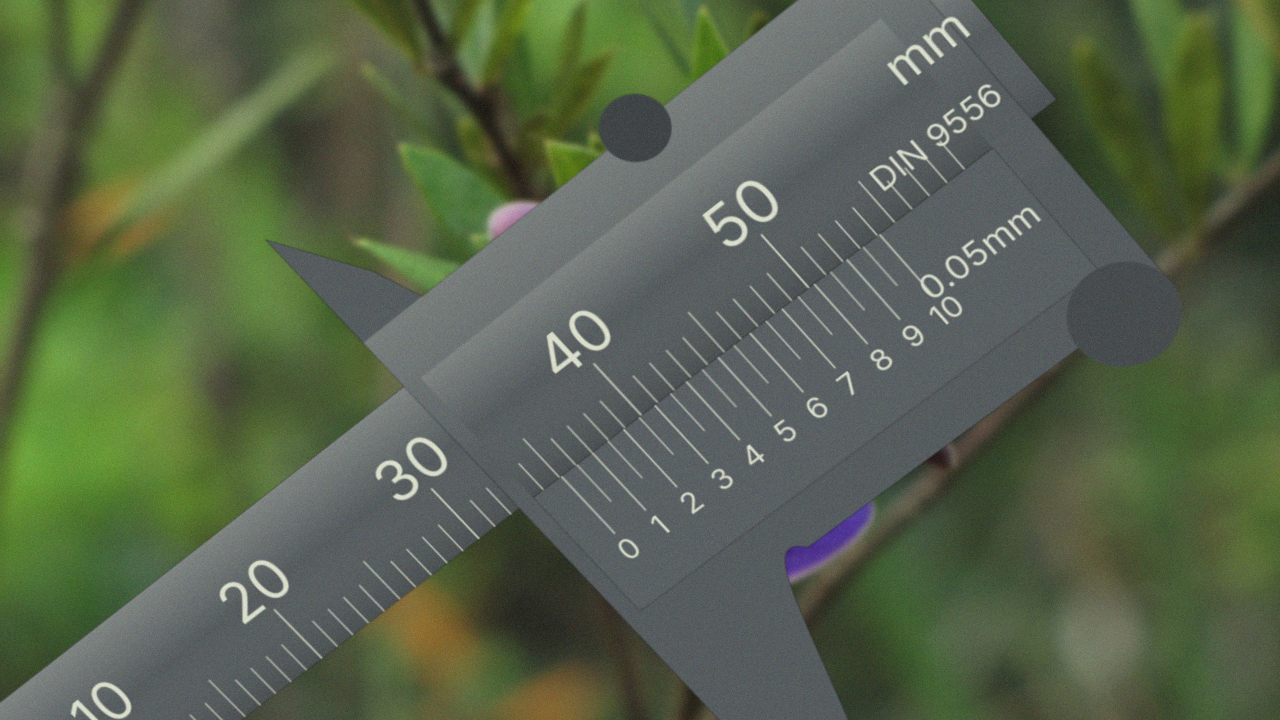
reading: 35.1mm
